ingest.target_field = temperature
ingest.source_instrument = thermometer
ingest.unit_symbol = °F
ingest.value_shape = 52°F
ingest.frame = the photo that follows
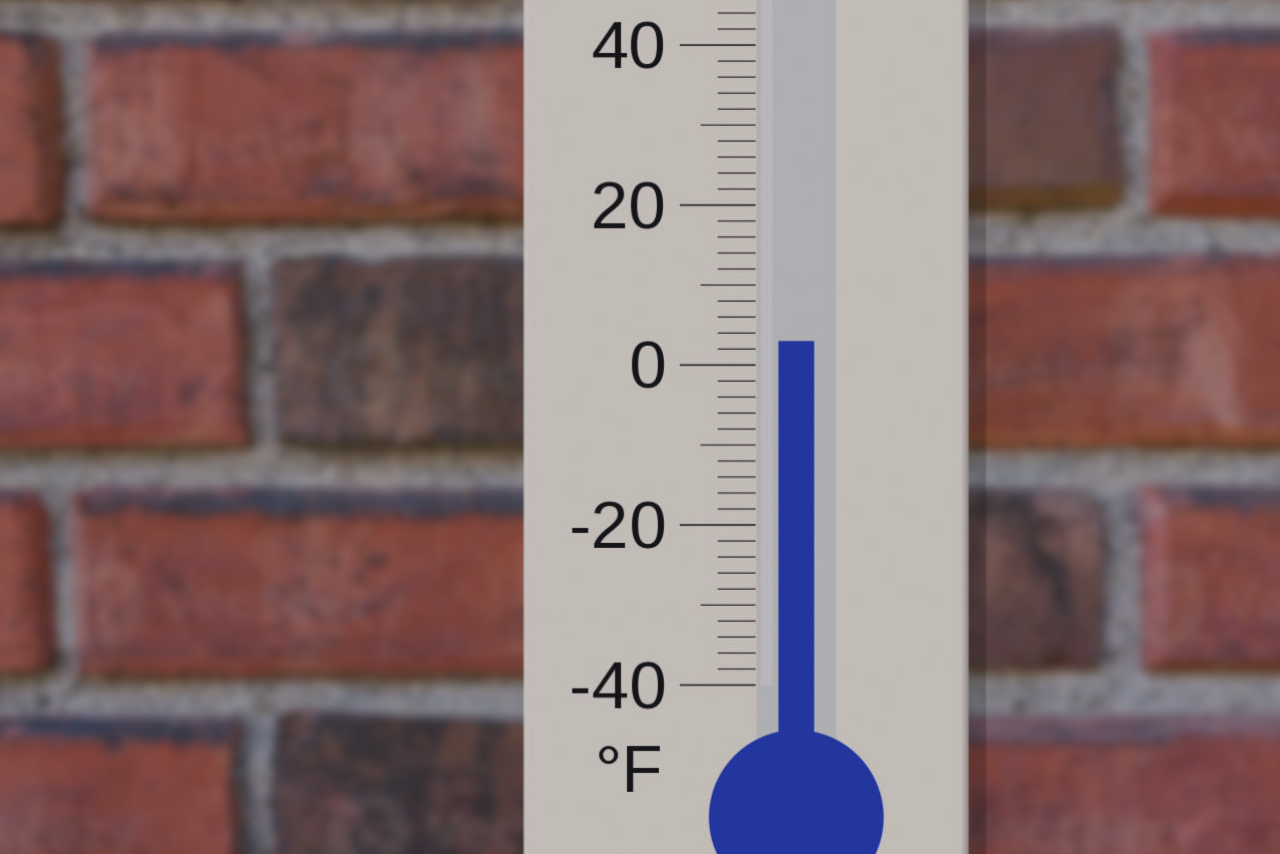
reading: 3°F
